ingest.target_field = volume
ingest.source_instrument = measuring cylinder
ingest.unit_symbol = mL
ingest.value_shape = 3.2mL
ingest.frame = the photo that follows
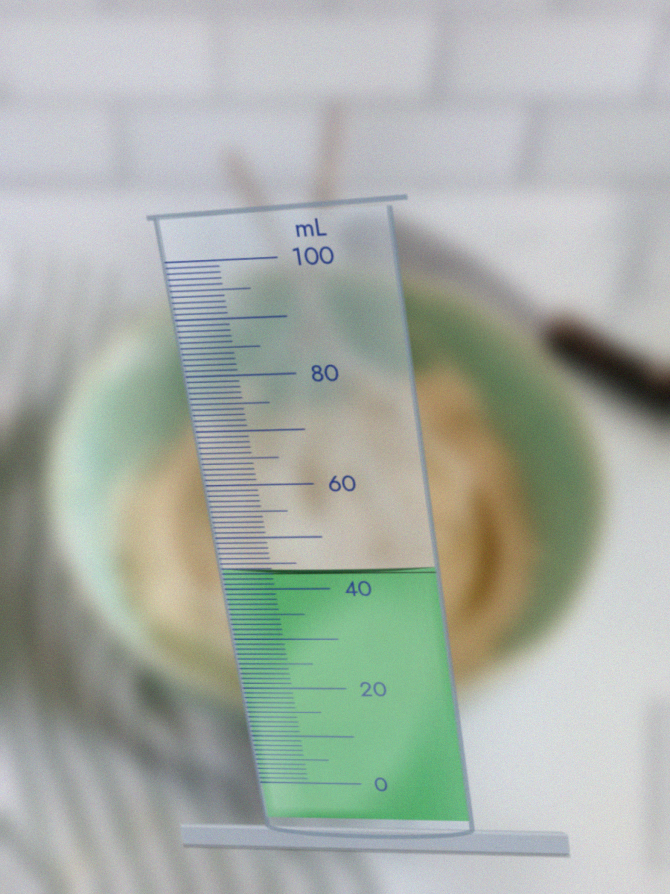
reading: 43mL
